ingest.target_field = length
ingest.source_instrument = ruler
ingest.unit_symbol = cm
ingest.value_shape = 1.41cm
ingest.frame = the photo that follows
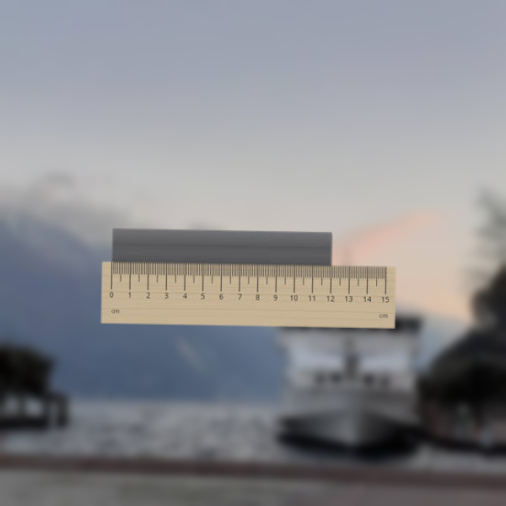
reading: 12cm
